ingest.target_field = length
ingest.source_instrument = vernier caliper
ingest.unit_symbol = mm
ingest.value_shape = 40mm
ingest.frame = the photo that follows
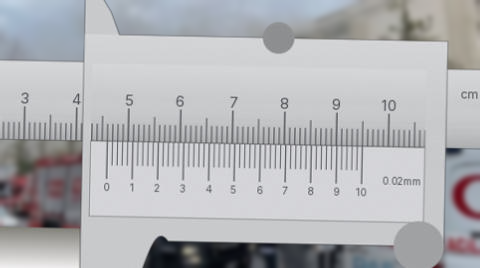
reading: 46.0mm
